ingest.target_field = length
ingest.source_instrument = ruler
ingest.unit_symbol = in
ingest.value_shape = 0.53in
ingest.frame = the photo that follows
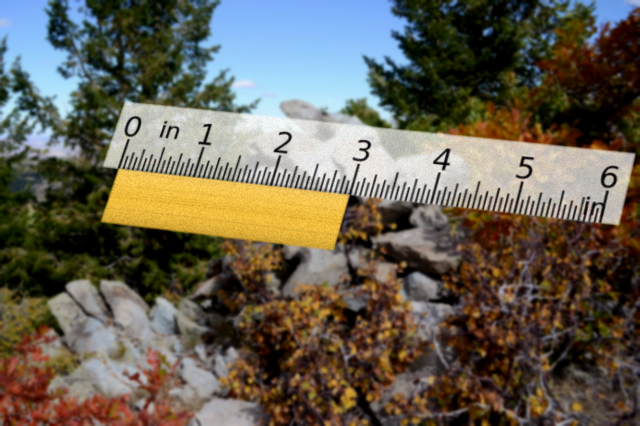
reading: 3in
